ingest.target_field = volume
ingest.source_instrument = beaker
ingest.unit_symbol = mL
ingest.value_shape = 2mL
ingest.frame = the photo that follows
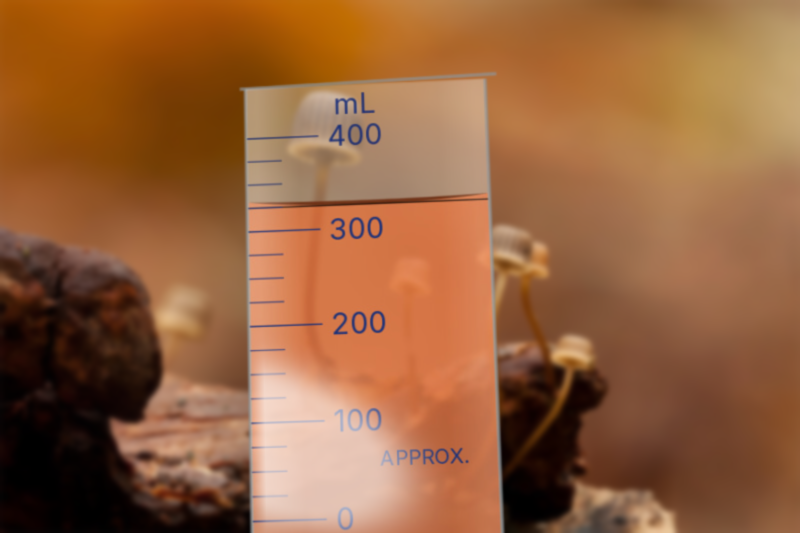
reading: 325mL
